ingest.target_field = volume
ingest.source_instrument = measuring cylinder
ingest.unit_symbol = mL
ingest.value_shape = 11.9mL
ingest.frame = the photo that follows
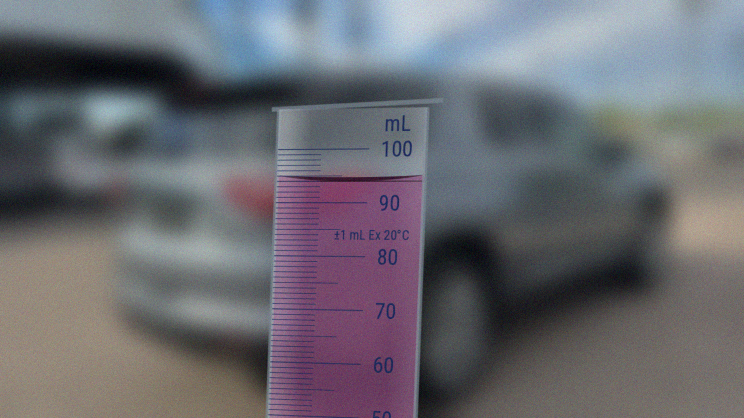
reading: 94mL
